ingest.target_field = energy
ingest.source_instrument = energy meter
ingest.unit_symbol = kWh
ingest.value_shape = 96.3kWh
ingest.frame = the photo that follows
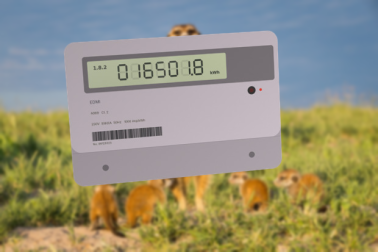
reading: 16501.8kWh
